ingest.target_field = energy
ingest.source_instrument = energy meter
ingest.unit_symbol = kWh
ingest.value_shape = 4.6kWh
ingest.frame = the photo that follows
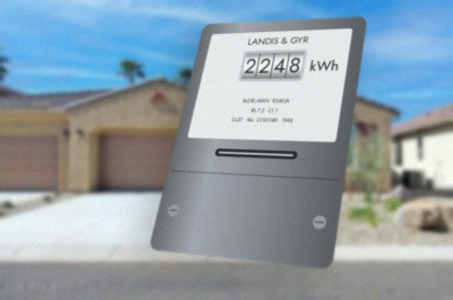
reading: 2248kWh
